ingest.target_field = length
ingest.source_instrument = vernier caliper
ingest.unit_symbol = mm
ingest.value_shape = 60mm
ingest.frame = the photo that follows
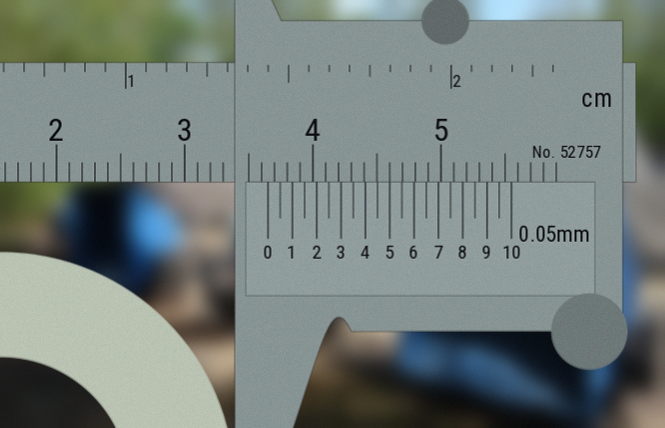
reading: 36.5mm
